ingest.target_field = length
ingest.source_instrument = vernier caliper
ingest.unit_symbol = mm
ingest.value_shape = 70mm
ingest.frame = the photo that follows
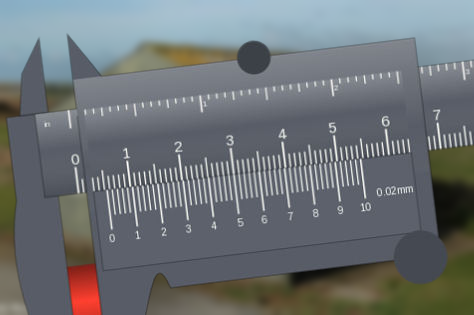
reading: 5.5mm
